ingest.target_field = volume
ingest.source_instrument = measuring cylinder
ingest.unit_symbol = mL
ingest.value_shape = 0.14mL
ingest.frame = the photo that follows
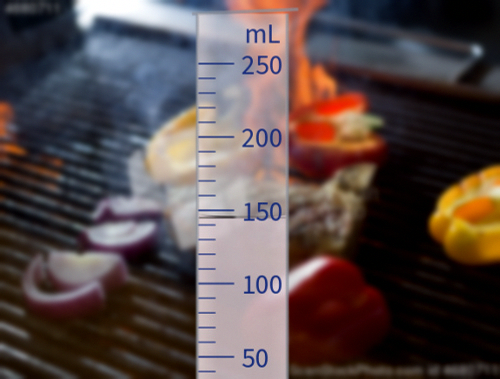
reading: 145mL
